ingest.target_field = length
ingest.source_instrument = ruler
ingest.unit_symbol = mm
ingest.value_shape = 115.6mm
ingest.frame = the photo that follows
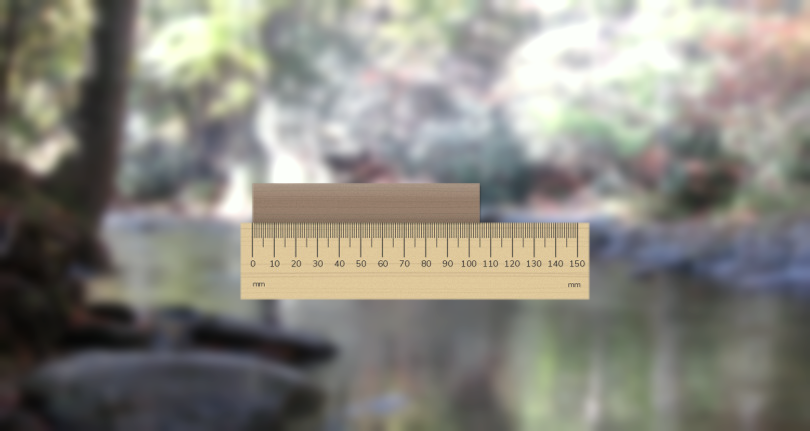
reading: 105mm
